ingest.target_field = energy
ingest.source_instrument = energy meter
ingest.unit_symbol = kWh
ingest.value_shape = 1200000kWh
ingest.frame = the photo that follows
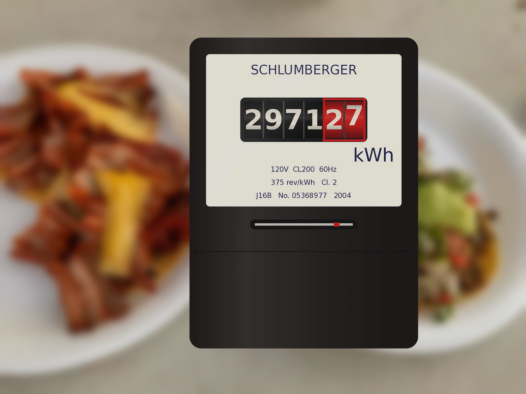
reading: 2971.27kWh
